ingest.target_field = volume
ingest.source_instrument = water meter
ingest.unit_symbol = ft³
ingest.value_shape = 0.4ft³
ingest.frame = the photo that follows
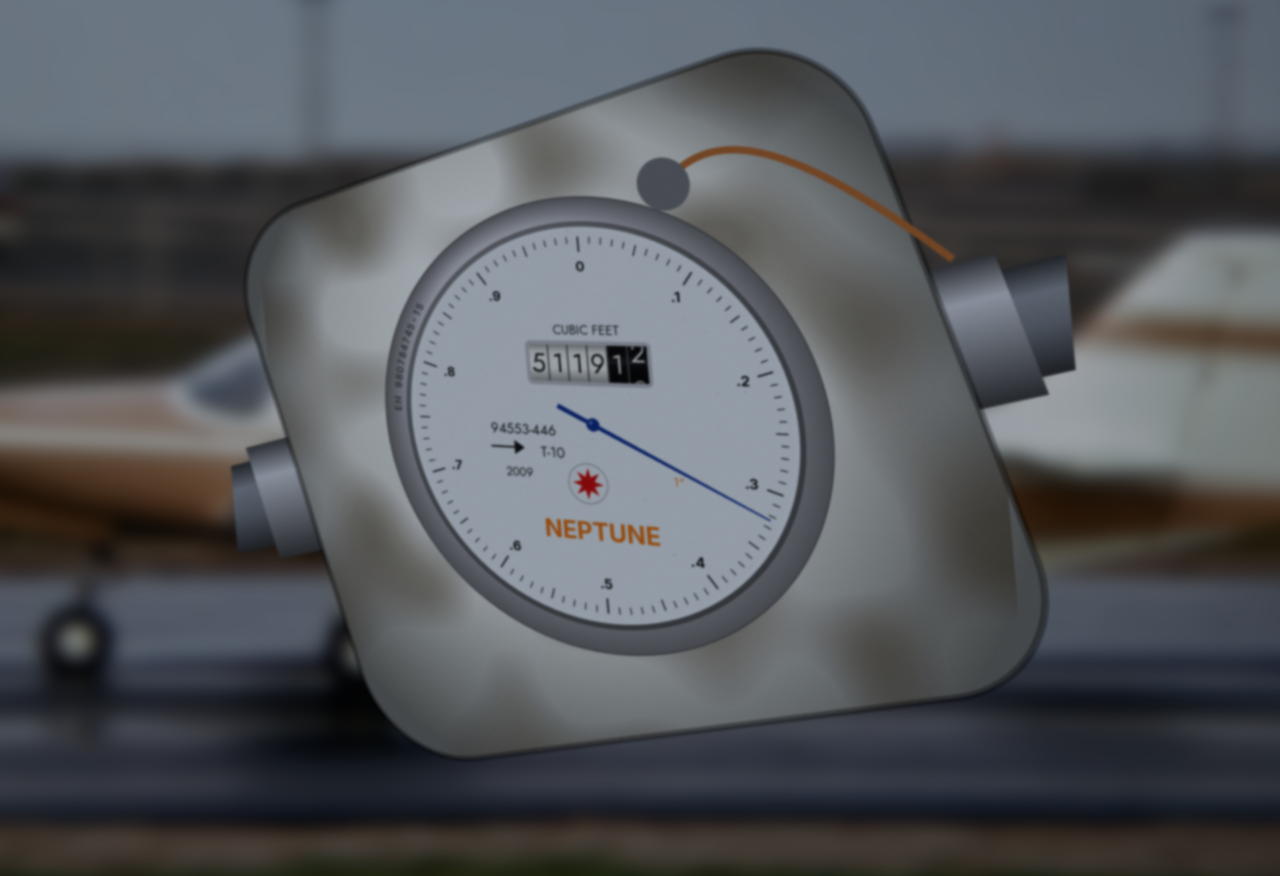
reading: 511912.32ft³
